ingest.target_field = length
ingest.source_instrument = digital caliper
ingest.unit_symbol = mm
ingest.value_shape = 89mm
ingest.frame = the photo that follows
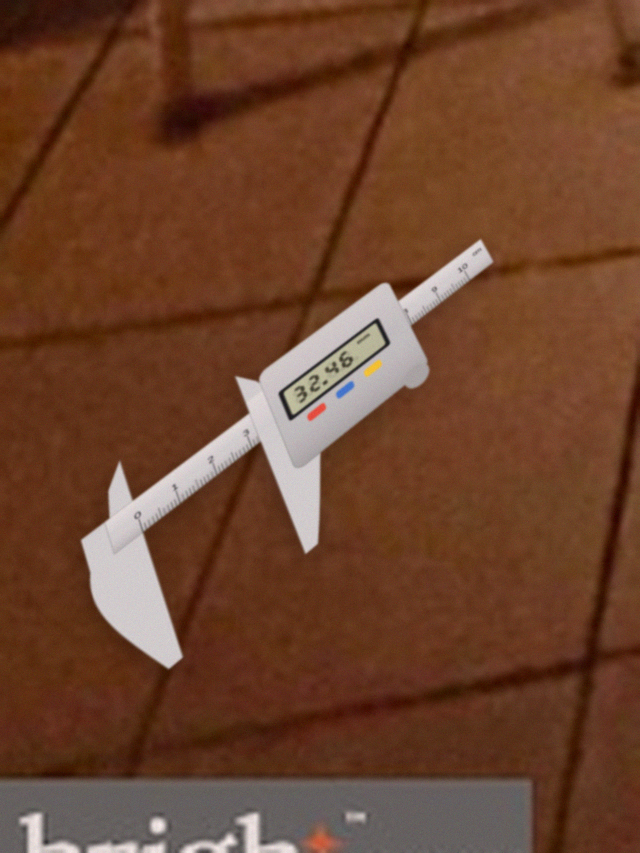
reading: 32.46mm
